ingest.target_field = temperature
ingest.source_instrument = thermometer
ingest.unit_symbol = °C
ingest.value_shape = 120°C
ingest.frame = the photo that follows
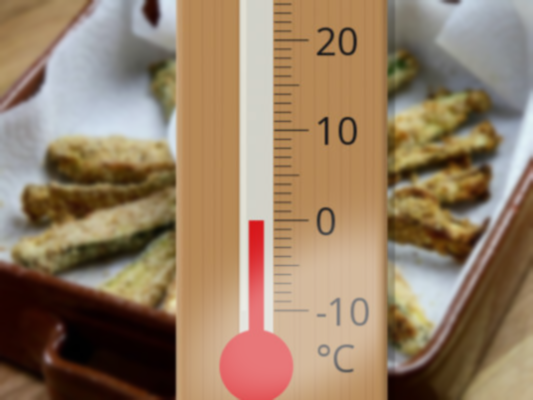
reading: 0°C
